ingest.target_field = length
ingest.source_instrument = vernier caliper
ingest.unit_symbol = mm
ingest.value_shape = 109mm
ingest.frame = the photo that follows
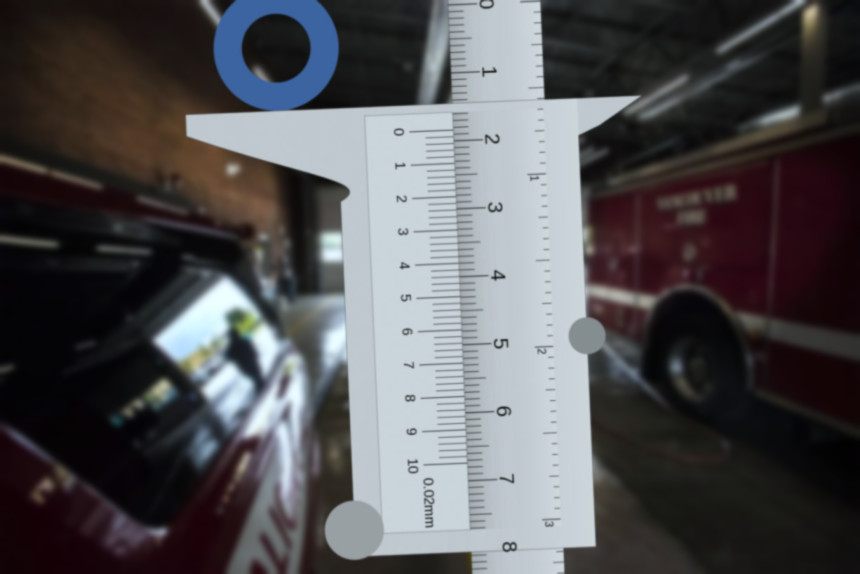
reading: 18.4mm
